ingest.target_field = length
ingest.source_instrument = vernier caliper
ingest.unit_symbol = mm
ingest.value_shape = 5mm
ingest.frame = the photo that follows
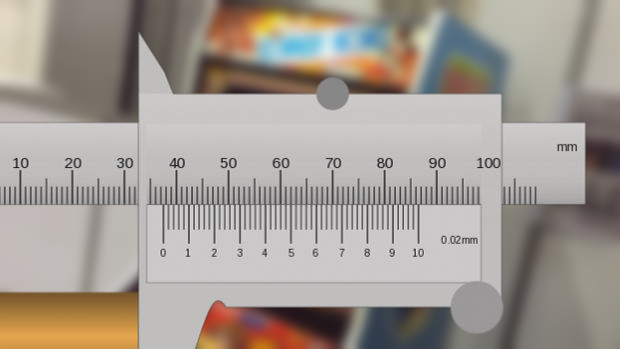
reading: 37.5mm
